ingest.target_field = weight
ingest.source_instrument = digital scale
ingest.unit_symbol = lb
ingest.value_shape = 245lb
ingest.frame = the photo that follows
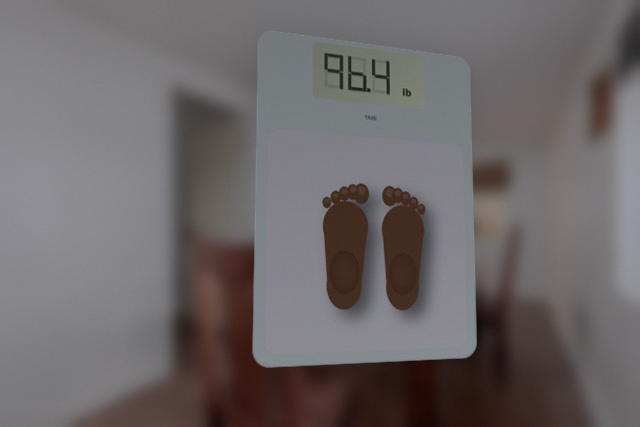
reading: 96.4lb
